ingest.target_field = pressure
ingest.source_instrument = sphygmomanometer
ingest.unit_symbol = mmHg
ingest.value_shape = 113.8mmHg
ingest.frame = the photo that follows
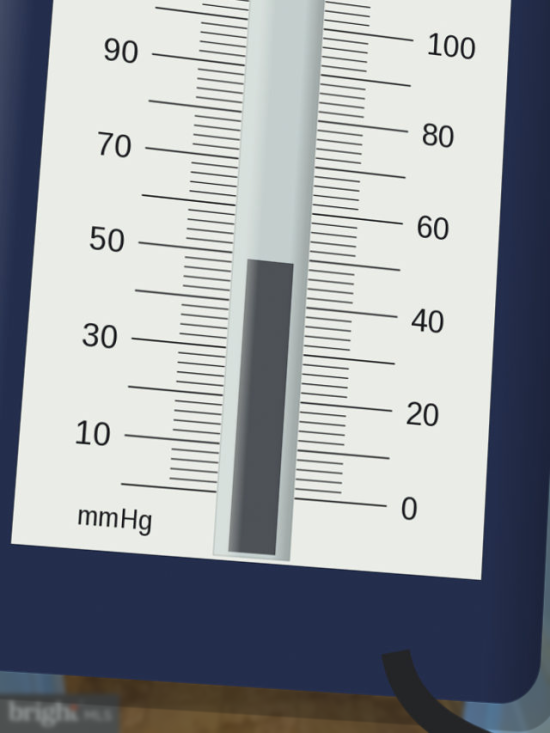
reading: 49mmHg
